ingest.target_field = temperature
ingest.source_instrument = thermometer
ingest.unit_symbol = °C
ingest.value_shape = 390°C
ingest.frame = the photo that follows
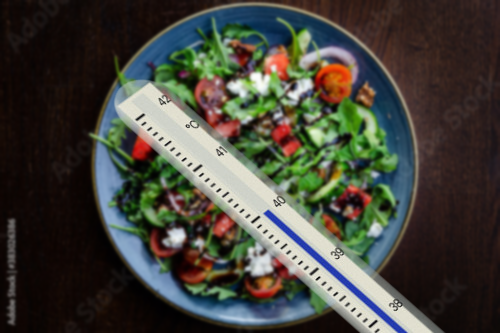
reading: 40°C
